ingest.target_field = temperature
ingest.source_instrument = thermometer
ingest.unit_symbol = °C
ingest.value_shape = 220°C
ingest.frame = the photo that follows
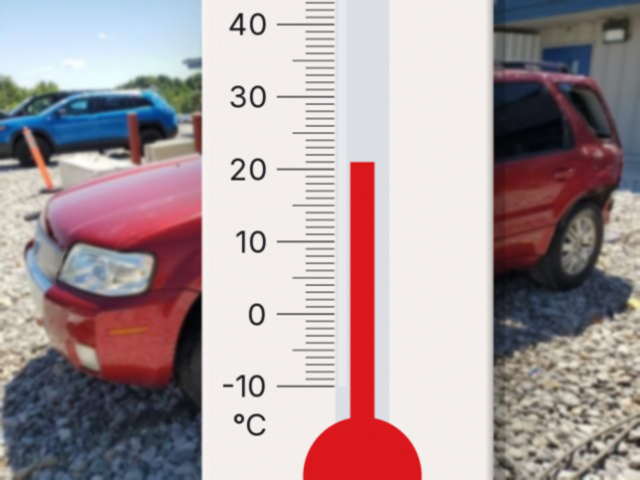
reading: 21°C
